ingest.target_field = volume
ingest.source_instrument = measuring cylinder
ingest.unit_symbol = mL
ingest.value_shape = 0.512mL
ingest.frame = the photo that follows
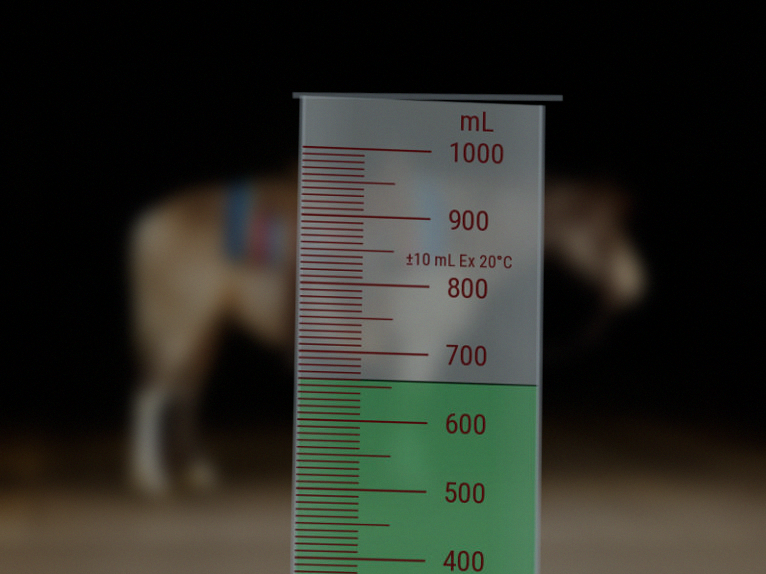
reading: 660mL
